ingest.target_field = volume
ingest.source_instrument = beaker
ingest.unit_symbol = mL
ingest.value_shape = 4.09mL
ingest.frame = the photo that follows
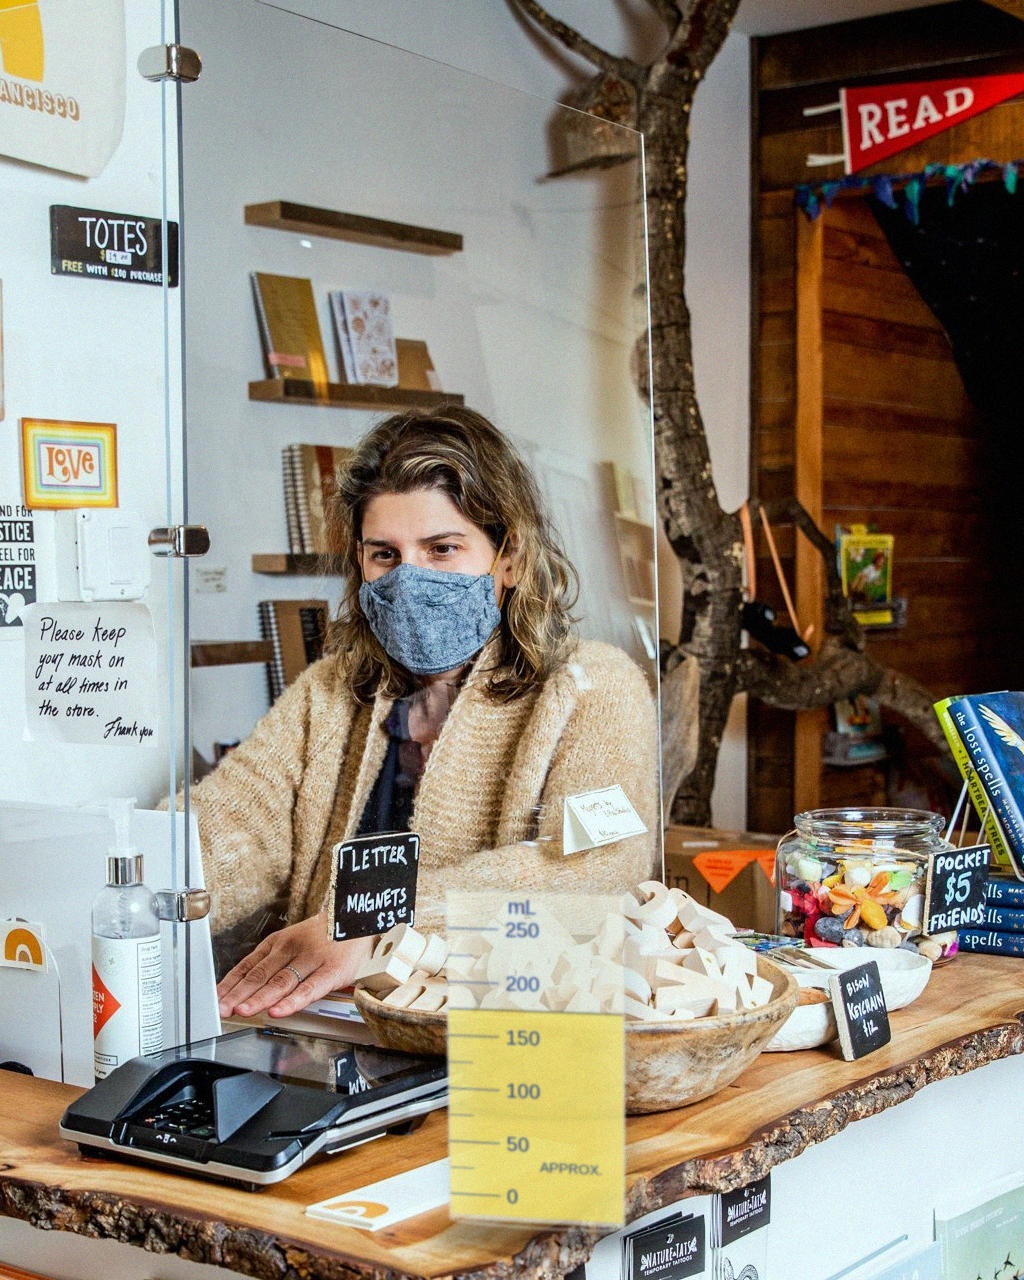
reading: 175mL
